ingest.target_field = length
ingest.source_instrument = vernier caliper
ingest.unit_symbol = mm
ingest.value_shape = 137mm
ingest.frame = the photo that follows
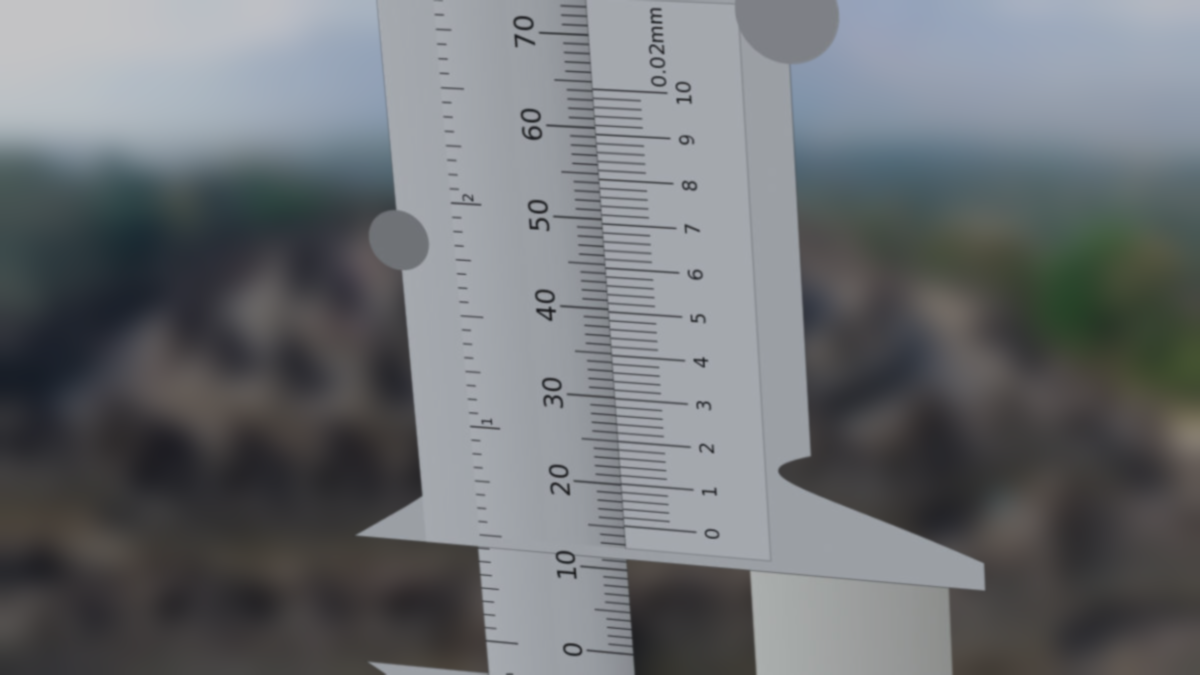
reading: 15.2mm
